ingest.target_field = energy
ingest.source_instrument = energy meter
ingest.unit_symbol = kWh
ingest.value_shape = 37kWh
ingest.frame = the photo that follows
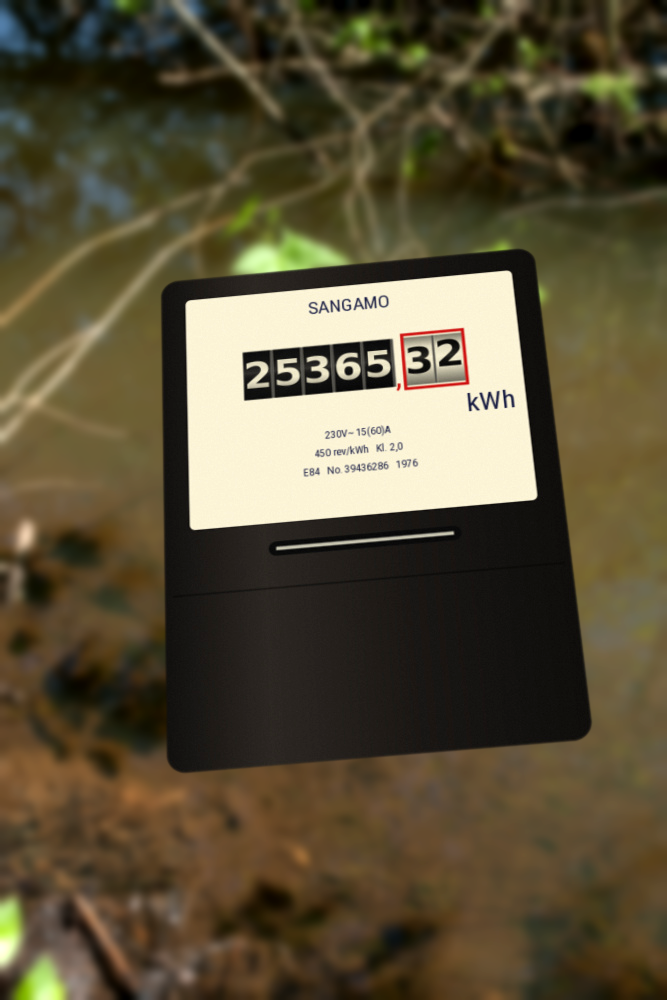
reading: 25365.32kWh
